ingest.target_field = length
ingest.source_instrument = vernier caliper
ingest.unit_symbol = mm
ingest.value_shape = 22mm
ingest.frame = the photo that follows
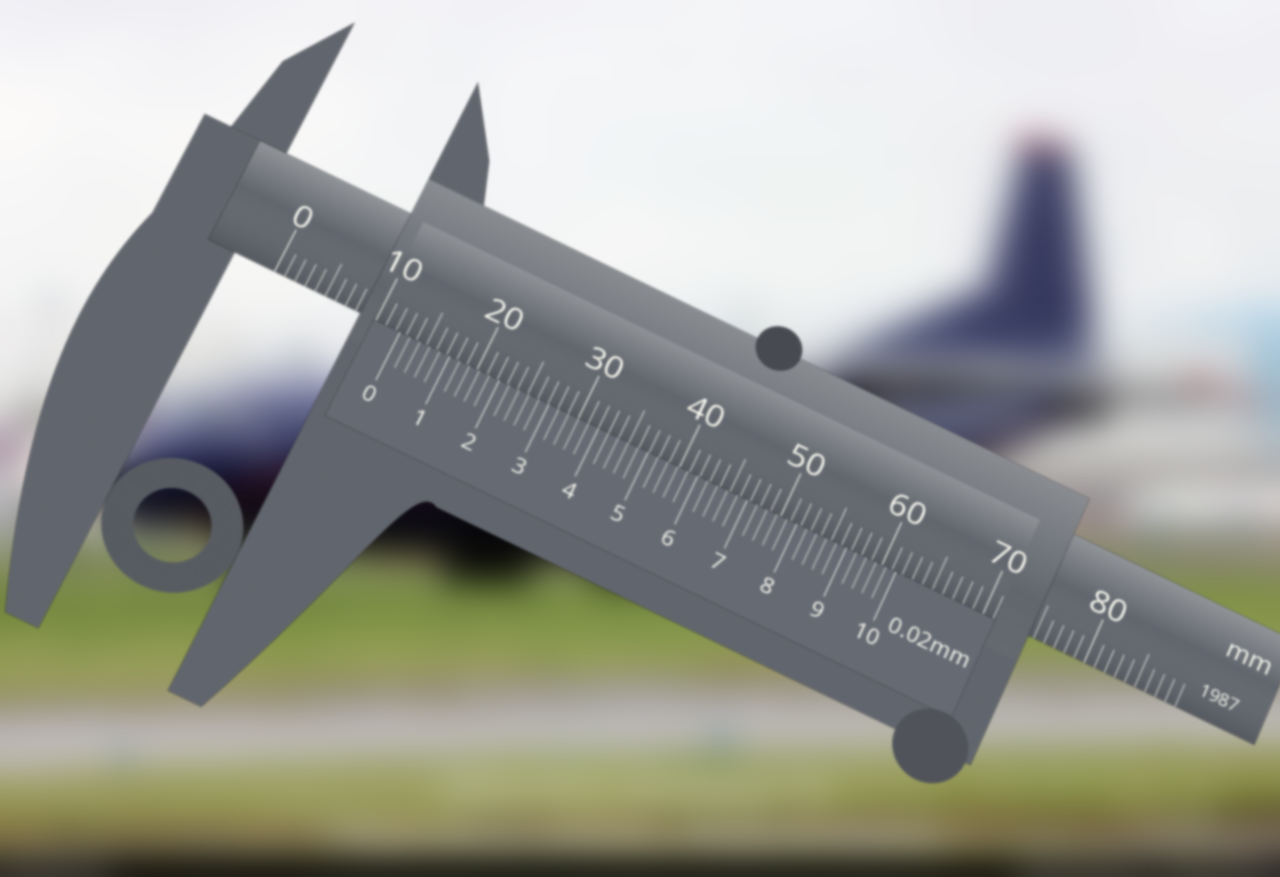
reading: 12.4mm
